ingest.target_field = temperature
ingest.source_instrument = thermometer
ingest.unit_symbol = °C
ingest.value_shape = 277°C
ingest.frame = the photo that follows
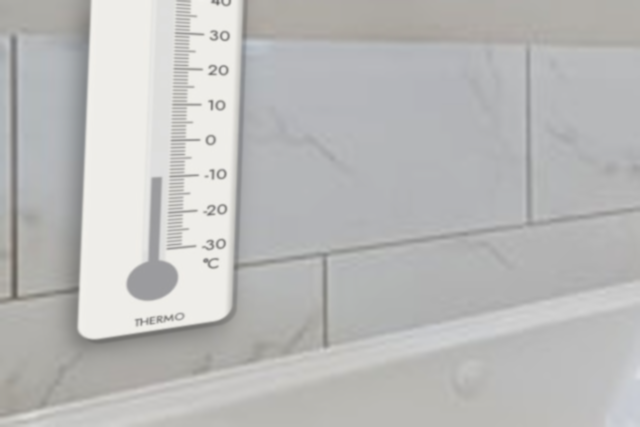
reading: -10°C
